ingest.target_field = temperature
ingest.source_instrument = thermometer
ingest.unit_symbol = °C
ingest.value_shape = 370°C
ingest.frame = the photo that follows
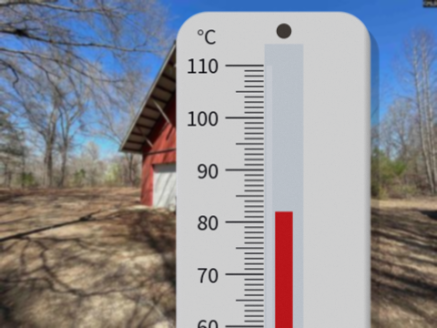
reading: 82°C
